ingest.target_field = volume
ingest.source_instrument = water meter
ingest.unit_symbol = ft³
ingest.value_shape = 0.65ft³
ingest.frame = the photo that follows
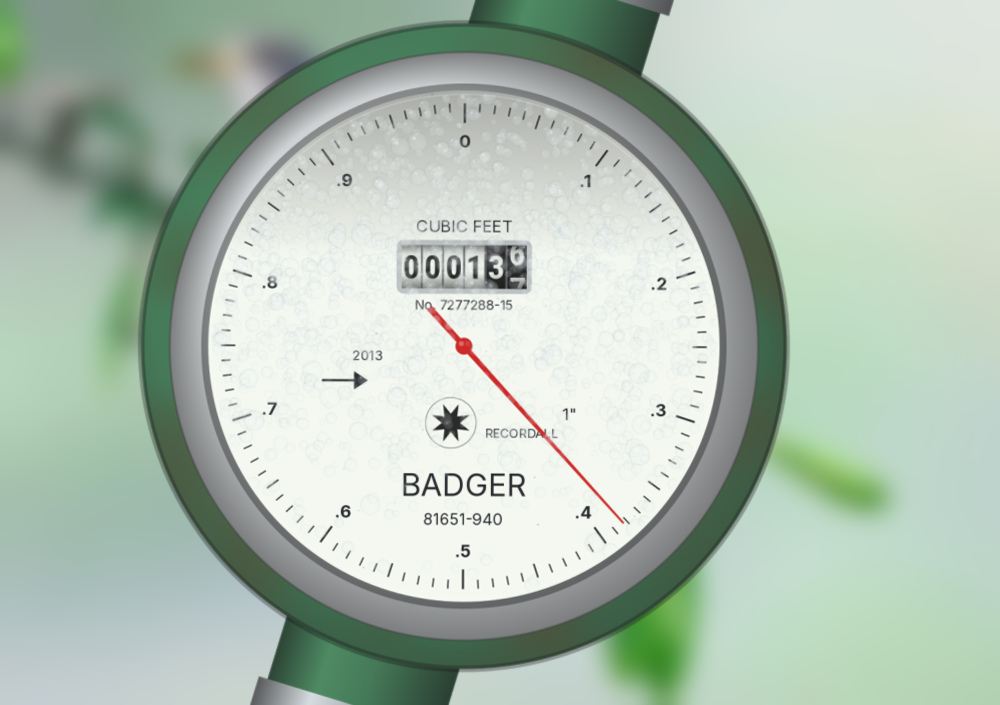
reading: 136.38ft³
